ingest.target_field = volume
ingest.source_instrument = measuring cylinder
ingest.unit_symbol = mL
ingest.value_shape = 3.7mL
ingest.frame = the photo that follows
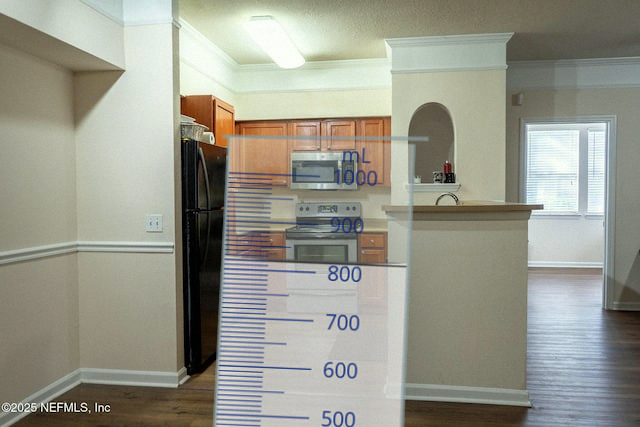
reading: 820mL
